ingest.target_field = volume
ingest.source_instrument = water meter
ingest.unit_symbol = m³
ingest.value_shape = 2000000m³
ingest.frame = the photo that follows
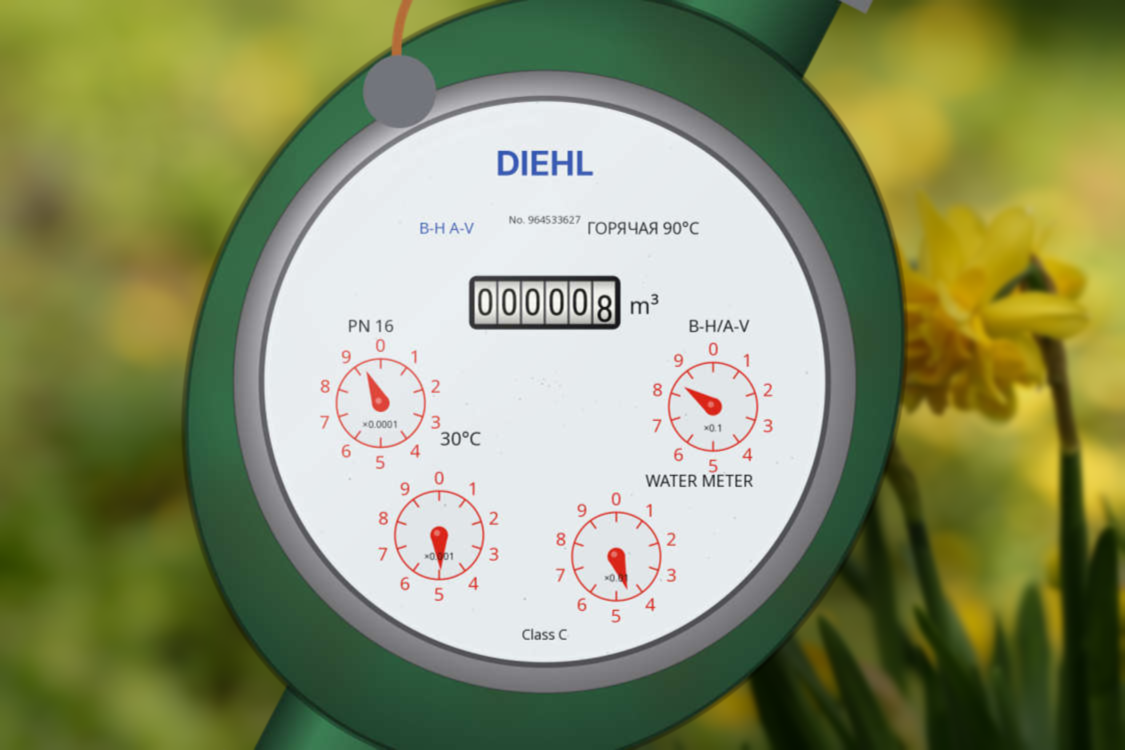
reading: 7.8449m³
